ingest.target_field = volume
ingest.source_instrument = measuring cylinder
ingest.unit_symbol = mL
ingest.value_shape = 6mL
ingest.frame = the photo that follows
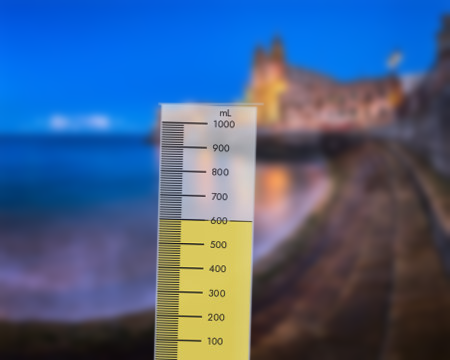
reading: 600mL
